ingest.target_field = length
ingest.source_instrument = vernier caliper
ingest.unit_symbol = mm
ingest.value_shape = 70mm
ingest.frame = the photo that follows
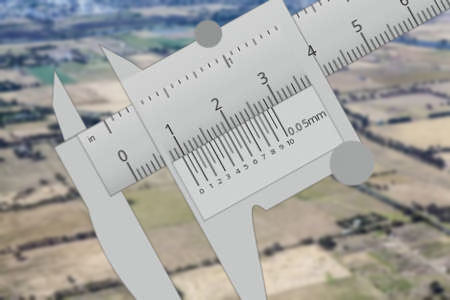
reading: 9.6mm
